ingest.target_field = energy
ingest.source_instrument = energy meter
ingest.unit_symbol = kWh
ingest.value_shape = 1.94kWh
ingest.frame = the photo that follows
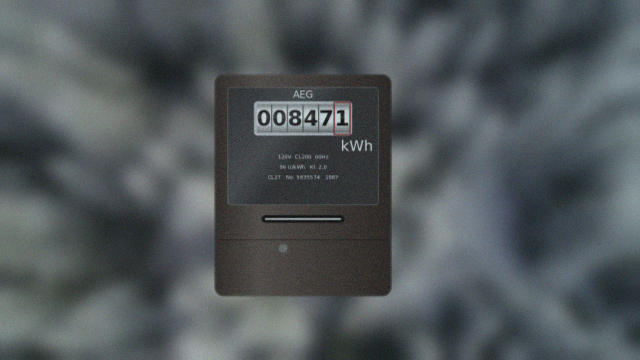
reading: 847.1kWh
